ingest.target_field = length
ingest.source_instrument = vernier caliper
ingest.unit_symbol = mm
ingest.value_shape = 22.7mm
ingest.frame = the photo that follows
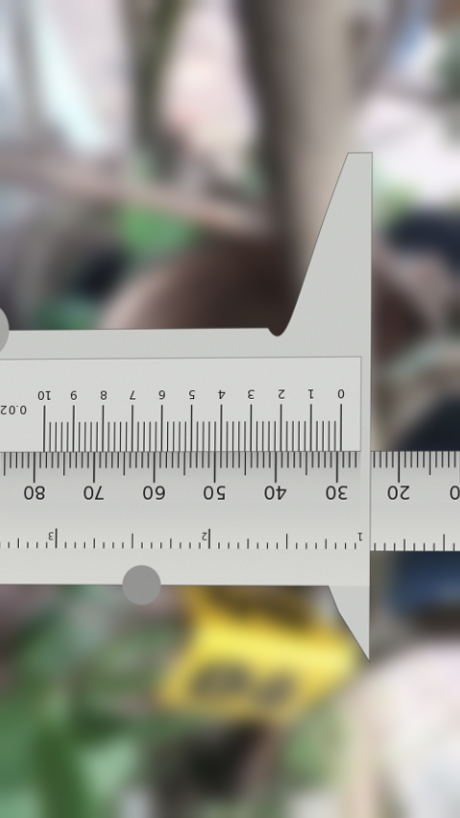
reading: 29.4mm
